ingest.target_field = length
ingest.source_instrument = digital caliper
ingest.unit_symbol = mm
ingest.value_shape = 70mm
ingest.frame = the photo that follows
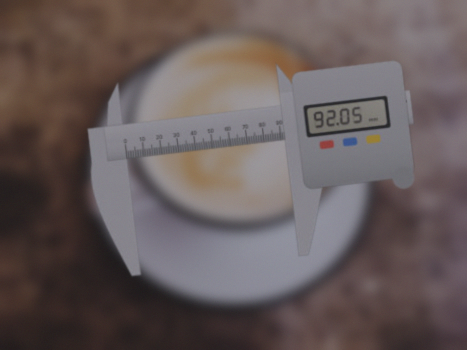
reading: 92.05mm
